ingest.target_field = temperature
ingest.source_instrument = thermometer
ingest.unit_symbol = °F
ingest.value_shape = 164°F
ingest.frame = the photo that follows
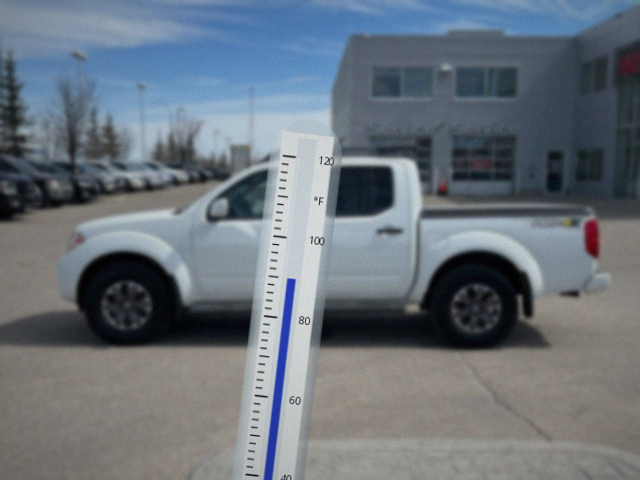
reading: 90°F
